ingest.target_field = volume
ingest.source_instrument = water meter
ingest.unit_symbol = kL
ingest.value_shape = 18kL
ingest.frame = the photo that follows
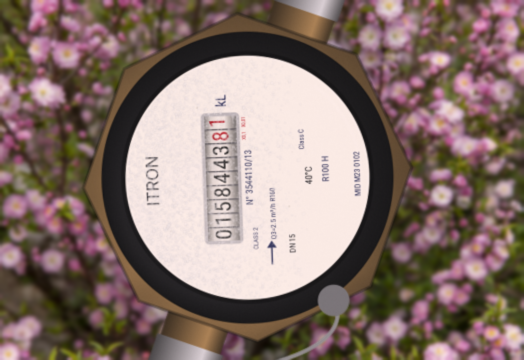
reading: 158443.81kL
